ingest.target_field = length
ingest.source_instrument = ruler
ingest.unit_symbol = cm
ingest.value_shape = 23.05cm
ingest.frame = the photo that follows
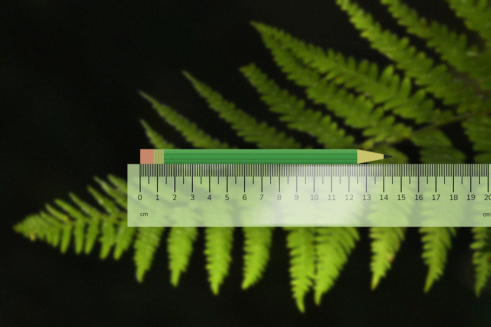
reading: 14.5cm
